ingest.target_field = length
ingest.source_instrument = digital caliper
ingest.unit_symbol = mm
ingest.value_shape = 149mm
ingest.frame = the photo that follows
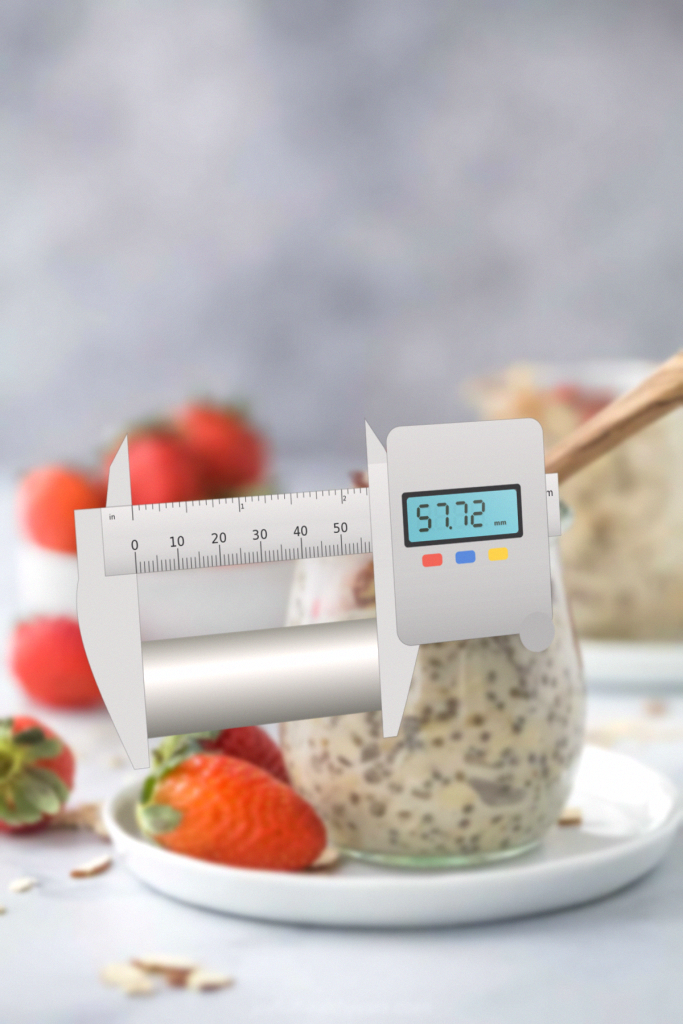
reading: 57.72mm
